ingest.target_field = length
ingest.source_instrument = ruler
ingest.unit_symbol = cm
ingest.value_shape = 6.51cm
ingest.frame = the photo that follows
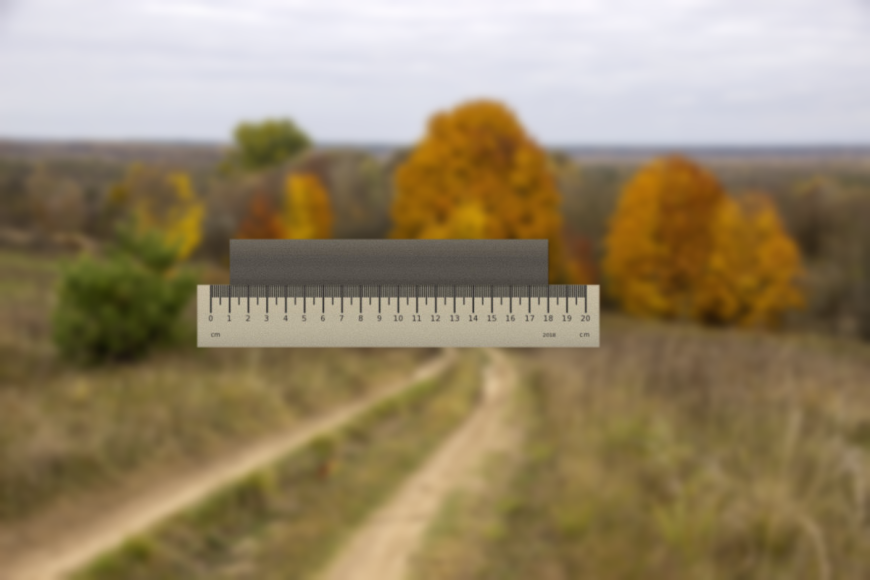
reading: 17cm
